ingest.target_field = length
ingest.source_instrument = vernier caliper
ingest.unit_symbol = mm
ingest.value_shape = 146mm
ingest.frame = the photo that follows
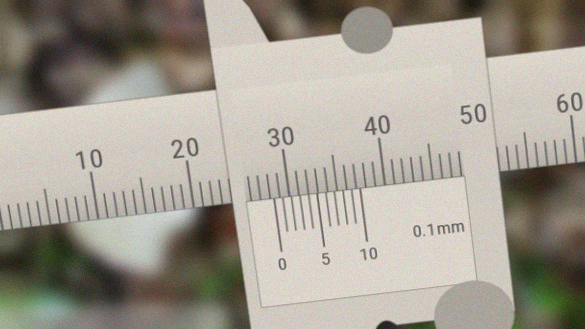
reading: 28.4mm
